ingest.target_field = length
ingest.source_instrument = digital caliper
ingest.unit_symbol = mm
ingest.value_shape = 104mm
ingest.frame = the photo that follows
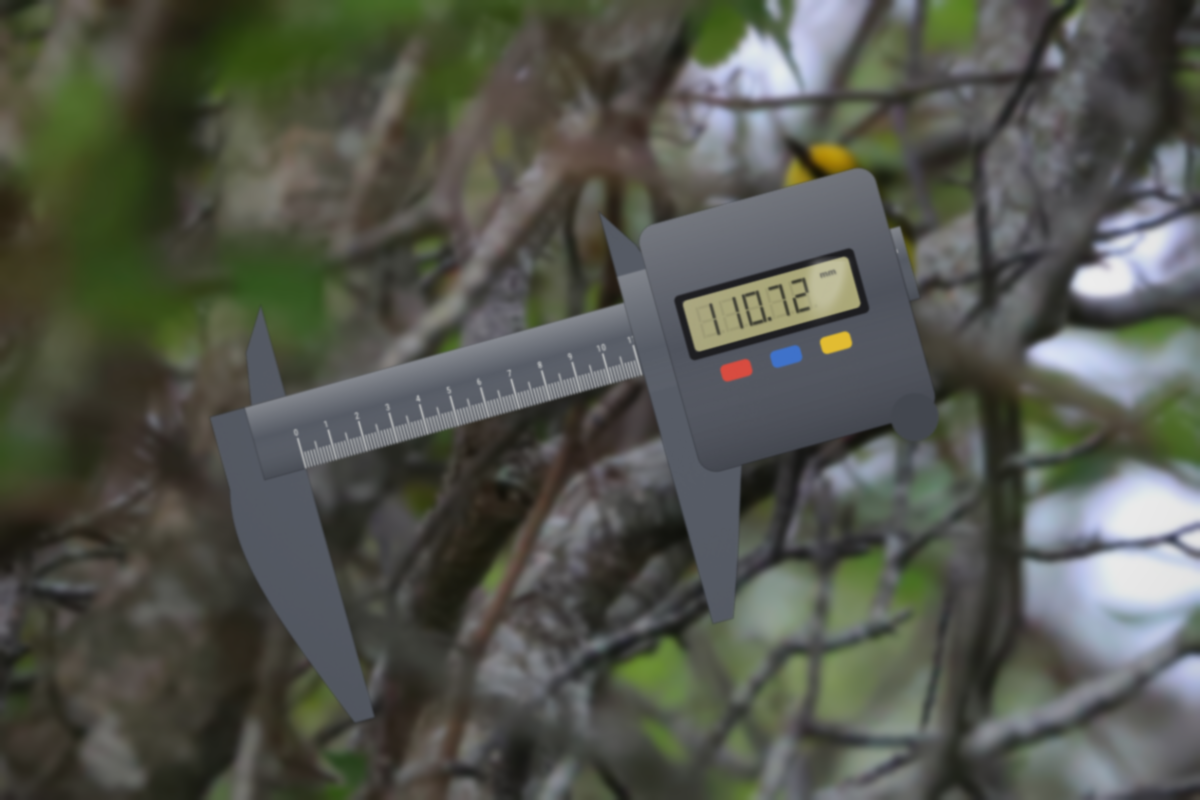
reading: 110.72mm
